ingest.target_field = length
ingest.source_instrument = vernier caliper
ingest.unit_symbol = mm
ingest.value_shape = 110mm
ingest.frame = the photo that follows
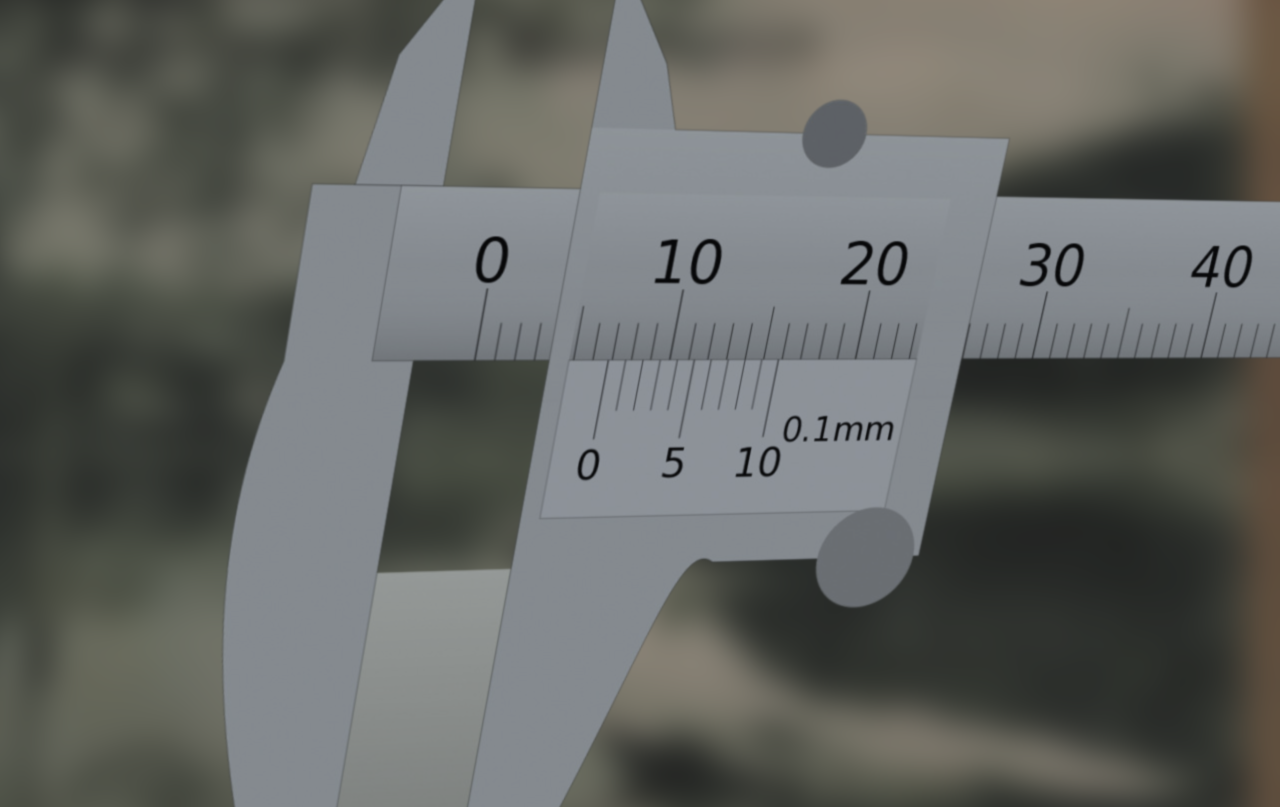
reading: 6.8mm
